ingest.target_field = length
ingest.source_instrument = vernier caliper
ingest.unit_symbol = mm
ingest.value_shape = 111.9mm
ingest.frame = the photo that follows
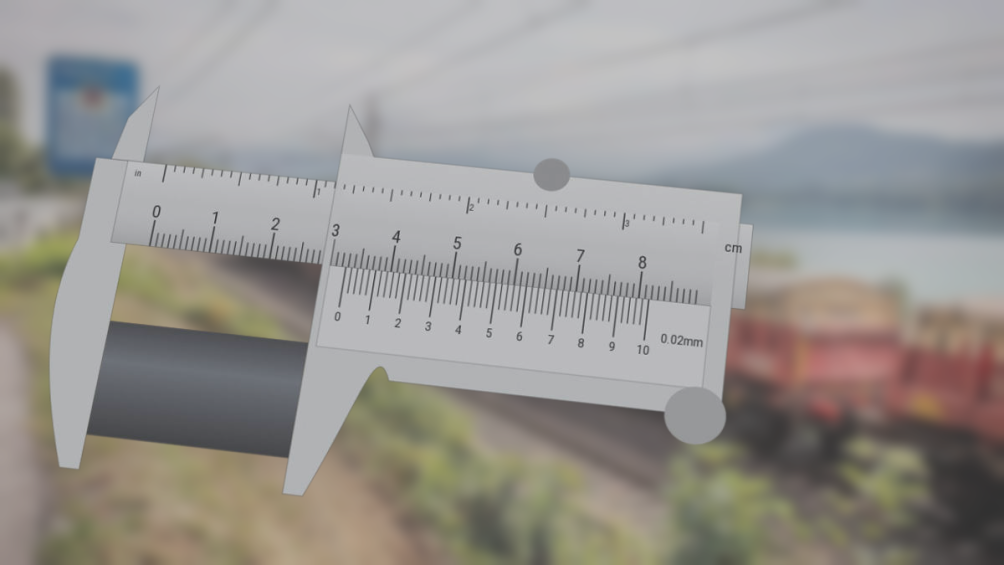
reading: 32.6mm
